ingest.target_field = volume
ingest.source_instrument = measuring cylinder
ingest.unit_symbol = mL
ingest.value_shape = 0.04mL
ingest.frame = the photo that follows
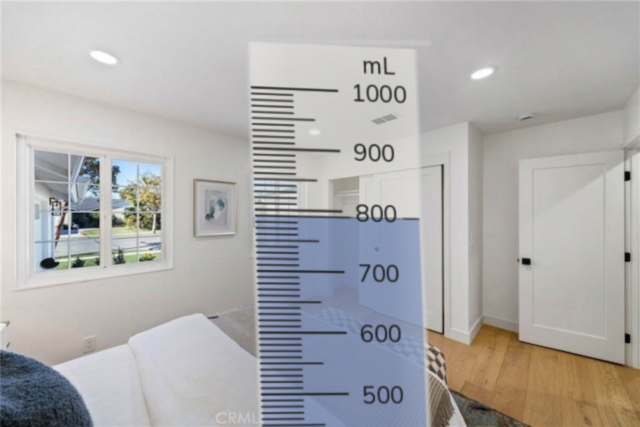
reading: 790mL
